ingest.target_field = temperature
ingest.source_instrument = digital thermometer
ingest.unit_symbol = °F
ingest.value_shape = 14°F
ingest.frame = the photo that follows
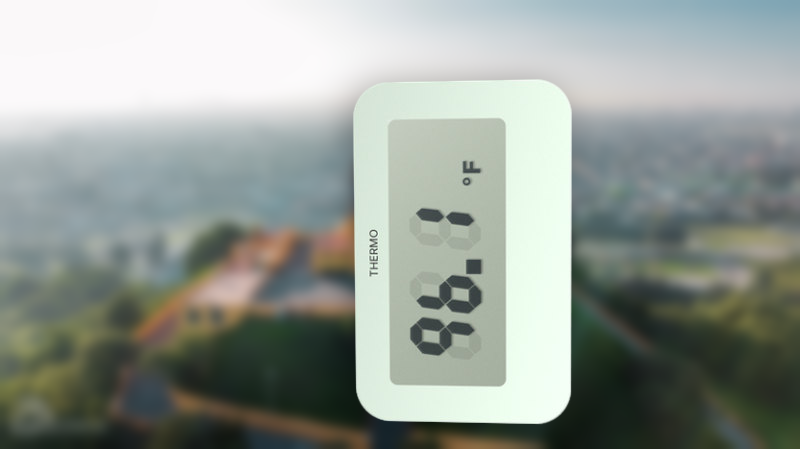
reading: 96.1°F
